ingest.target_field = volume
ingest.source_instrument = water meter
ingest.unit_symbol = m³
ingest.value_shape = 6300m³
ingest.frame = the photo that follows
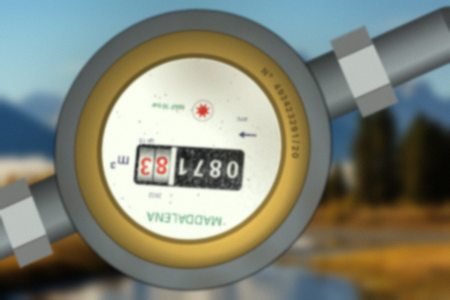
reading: 871.83m³
